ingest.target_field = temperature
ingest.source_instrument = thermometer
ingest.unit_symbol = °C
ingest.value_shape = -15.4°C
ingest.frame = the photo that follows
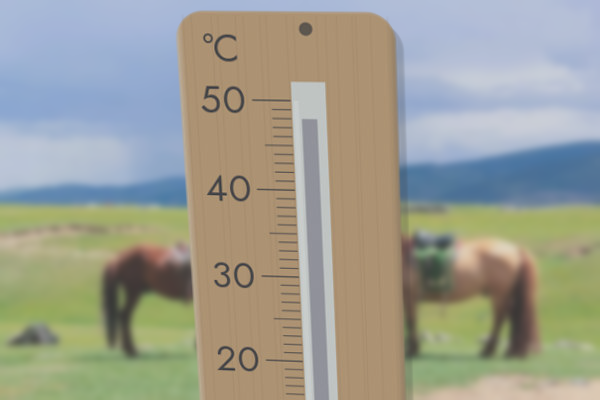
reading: 48°C
